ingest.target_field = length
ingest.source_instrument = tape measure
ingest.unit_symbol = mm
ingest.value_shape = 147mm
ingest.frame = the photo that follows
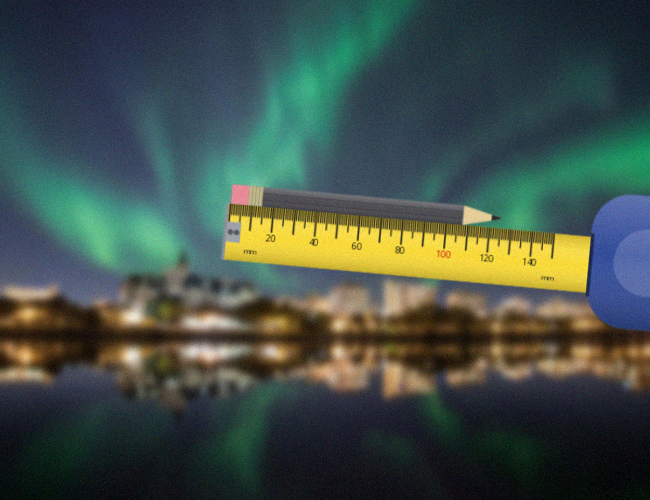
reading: 125mm
